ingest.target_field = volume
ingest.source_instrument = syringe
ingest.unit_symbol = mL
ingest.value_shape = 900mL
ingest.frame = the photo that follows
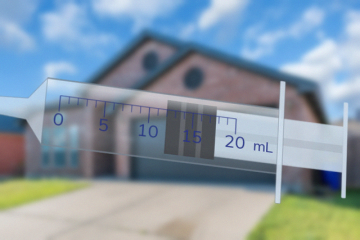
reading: 12mL
